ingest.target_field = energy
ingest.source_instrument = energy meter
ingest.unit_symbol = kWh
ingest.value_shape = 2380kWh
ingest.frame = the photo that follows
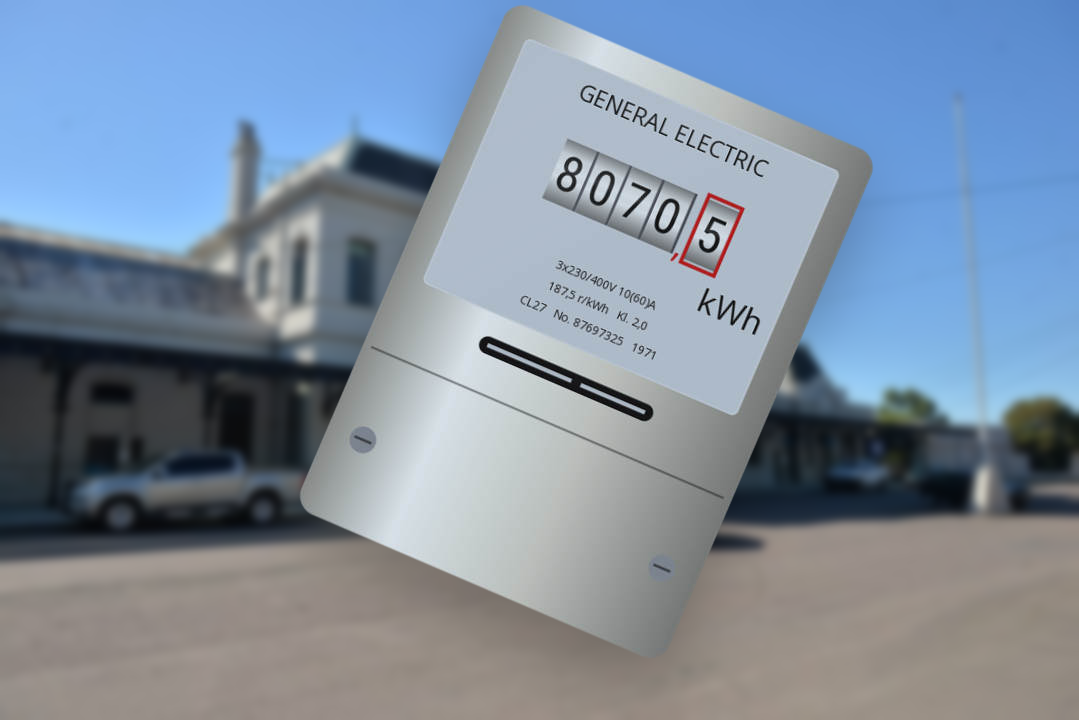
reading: 8070.5kWh
